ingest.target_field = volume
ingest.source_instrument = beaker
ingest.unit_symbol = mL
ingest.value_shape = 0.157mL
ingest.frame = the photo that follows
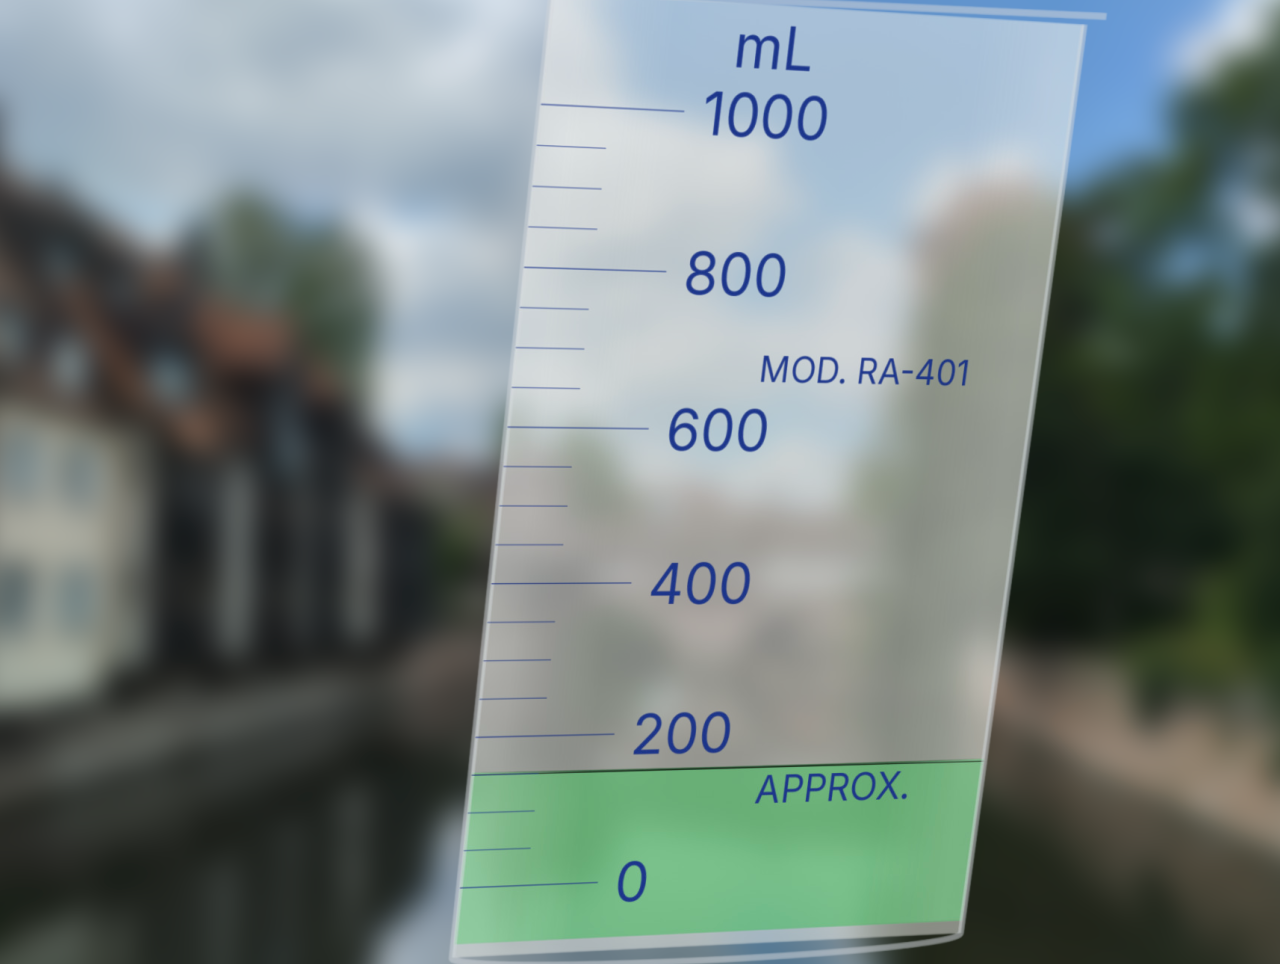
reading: 150mL
